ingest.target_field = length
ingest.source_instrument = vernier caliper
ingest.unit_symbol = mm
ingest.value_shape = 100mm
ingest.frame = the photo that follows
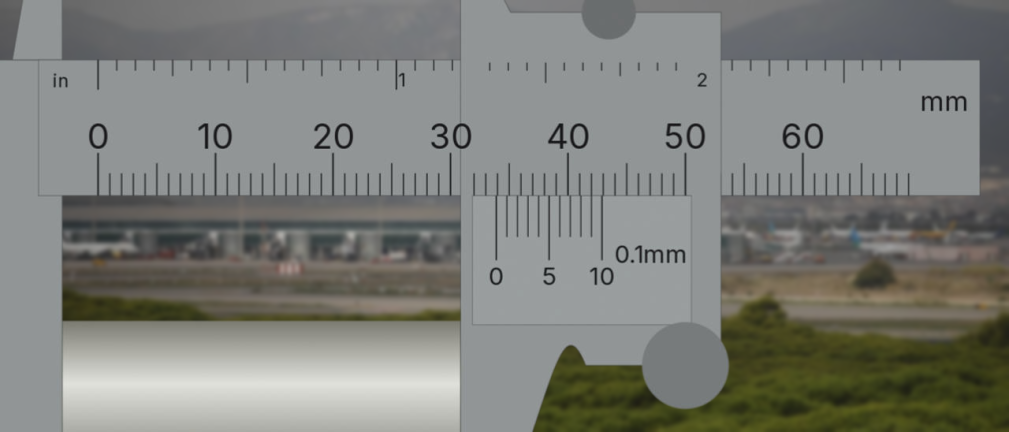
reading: 33.9mm
